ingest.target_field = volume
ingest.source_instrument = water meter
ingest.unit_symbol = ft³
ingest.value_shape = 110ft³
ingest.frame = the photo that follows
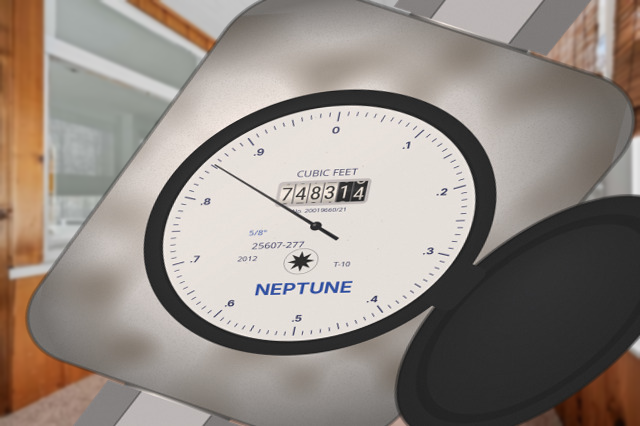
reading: 748313.85ft³
